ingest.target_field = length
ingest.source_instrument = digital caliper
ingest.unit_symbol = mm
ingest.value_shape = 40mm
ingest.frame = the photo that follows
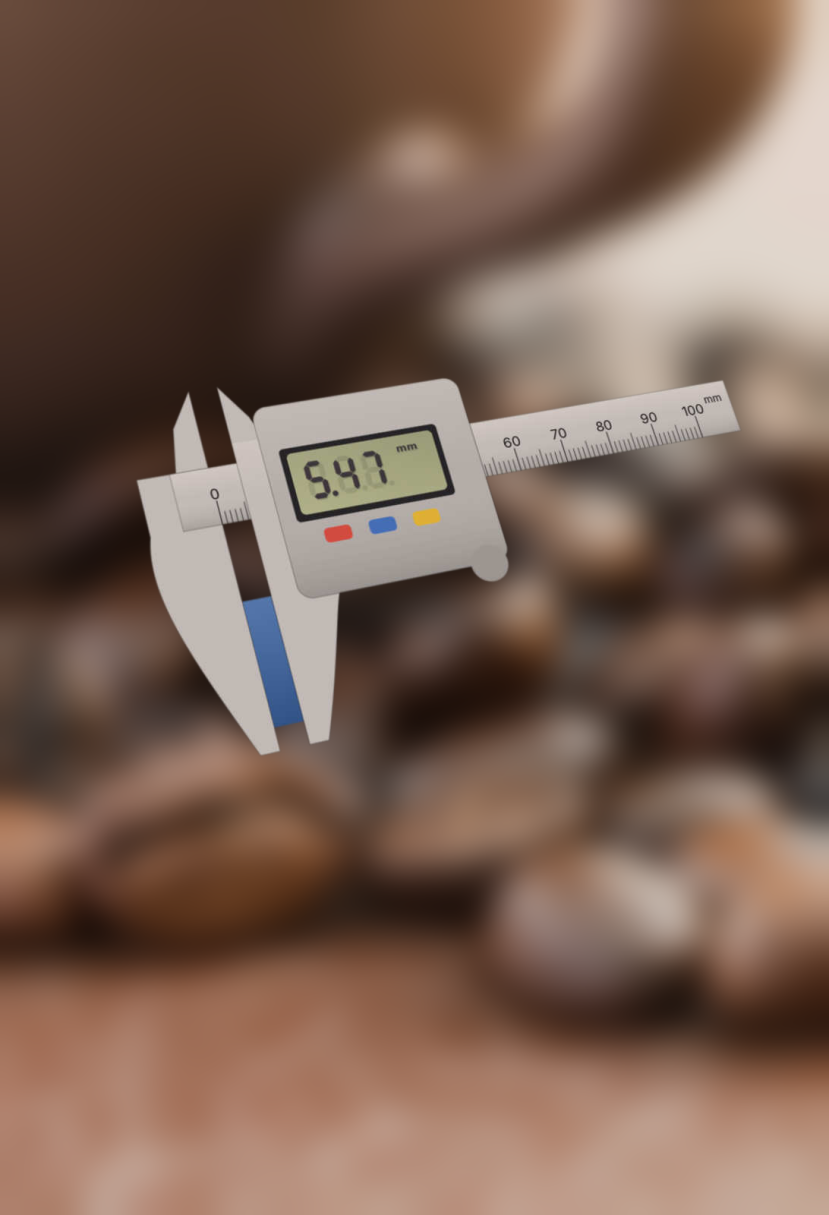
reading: 5.47mm
